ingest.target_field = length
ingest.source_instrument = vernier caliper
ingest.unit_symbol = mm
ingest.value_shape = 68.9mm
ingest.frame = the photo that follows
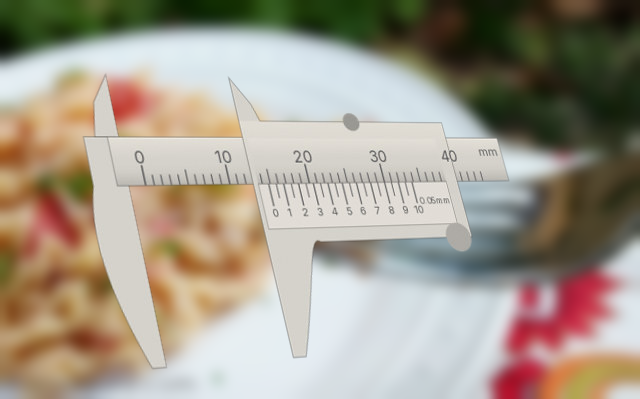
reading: 14.8mm
